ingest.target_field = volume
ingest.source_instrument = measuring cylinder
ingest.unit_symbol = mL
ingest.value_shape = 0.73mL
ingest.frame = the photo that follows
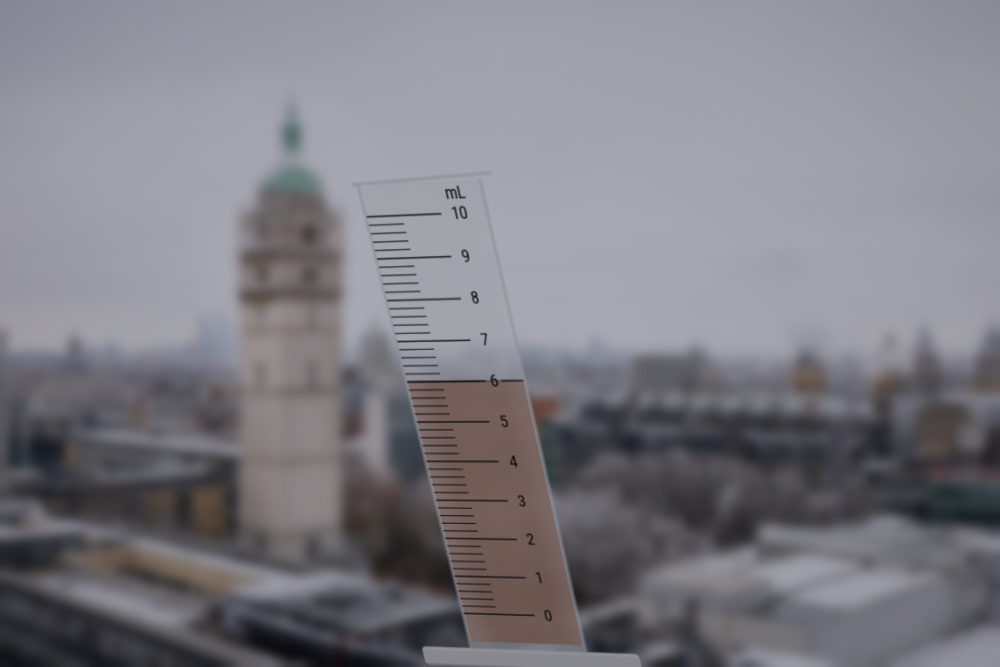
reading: 6mL
